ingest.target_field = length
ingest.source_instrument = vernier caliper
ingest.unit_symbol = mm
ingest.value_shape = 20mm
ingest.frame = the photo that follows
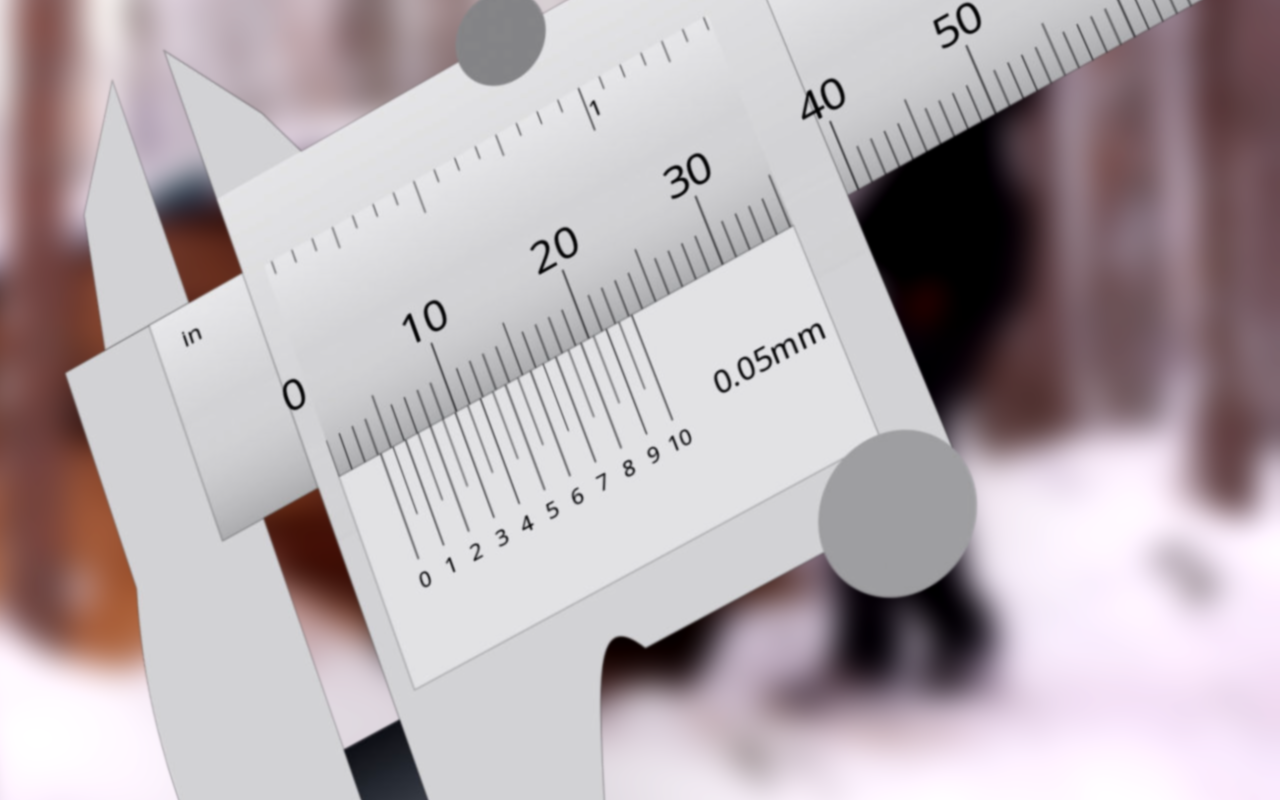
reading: 4.2mm
